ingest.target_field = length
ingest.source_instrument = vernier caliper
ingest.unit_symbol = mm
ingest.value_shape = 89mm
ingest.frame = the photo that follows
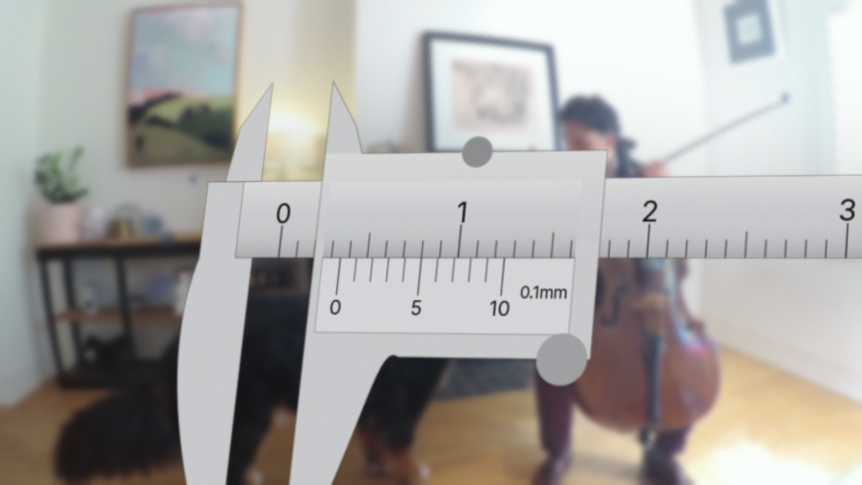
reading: 3.5mm
